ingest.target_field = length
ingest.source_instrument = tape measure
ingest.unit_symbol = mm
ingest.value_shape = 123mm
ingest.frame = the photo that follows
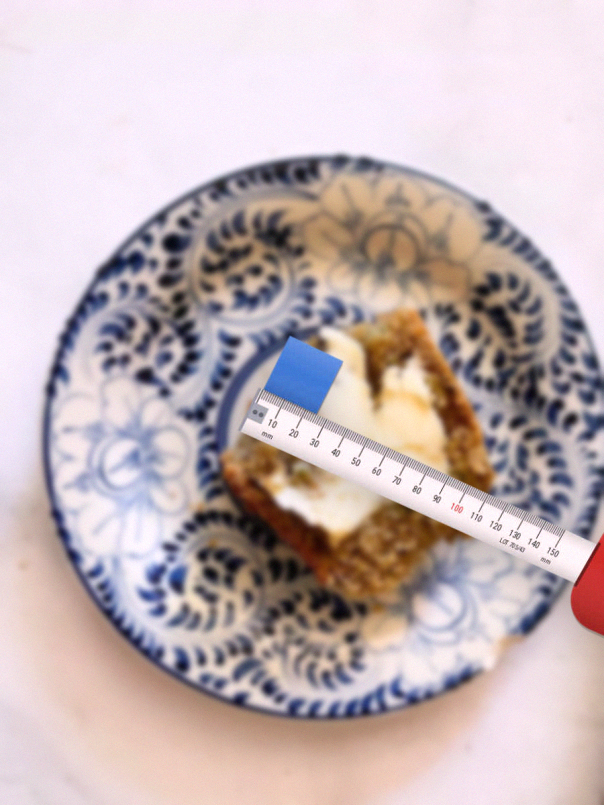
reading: 25mm
